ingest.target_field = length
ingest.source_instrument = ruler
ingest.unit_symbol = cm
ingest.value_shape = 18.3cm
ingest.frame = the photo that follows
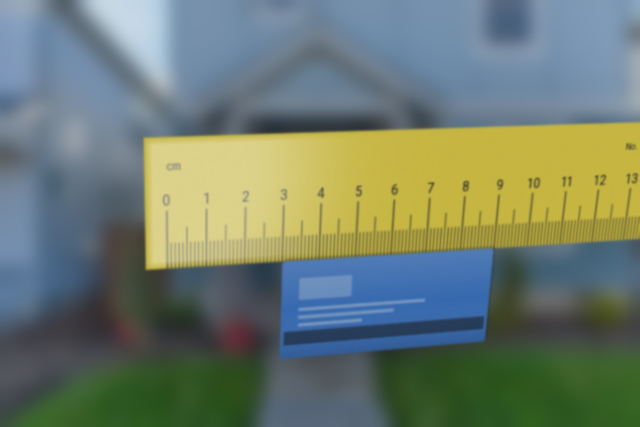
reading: 6cm
